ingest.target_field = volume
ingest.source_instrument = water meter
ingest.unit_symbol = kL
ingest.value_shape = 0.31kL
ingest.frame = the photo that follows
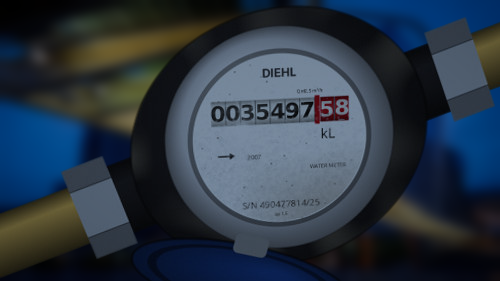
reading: 35497.58kL
